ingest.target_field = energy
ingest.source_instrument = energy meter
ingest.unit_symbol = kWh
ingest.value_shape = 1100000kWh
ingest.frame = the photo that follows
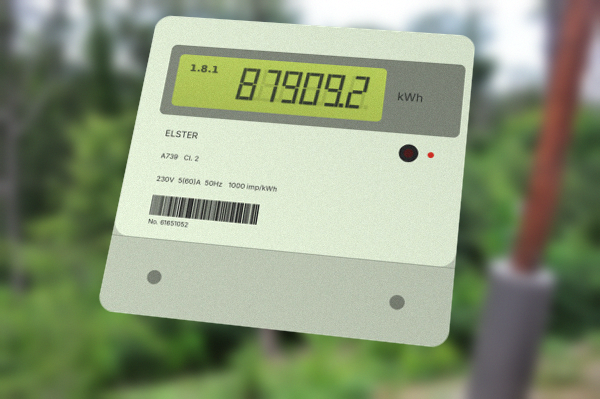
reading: 87909.2kWh
